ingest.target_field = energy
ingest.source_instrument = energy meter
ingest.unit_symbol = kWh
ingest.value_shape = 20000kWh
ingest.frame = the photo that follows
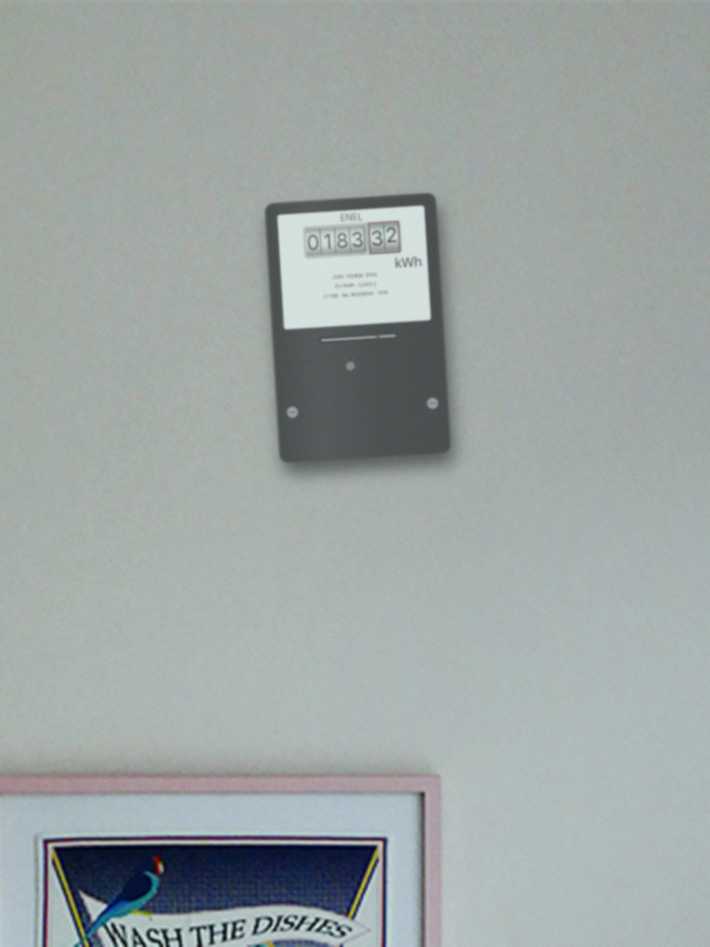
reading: 183.32kWh
